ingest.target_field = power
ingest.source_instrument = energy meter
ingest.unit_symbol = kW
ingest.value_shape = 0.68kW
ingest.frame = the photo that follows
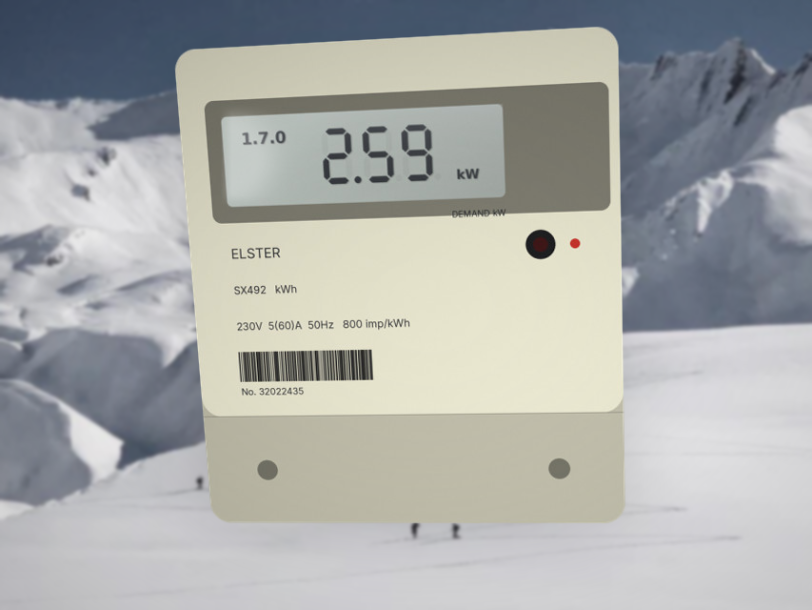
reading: 2.59kW
